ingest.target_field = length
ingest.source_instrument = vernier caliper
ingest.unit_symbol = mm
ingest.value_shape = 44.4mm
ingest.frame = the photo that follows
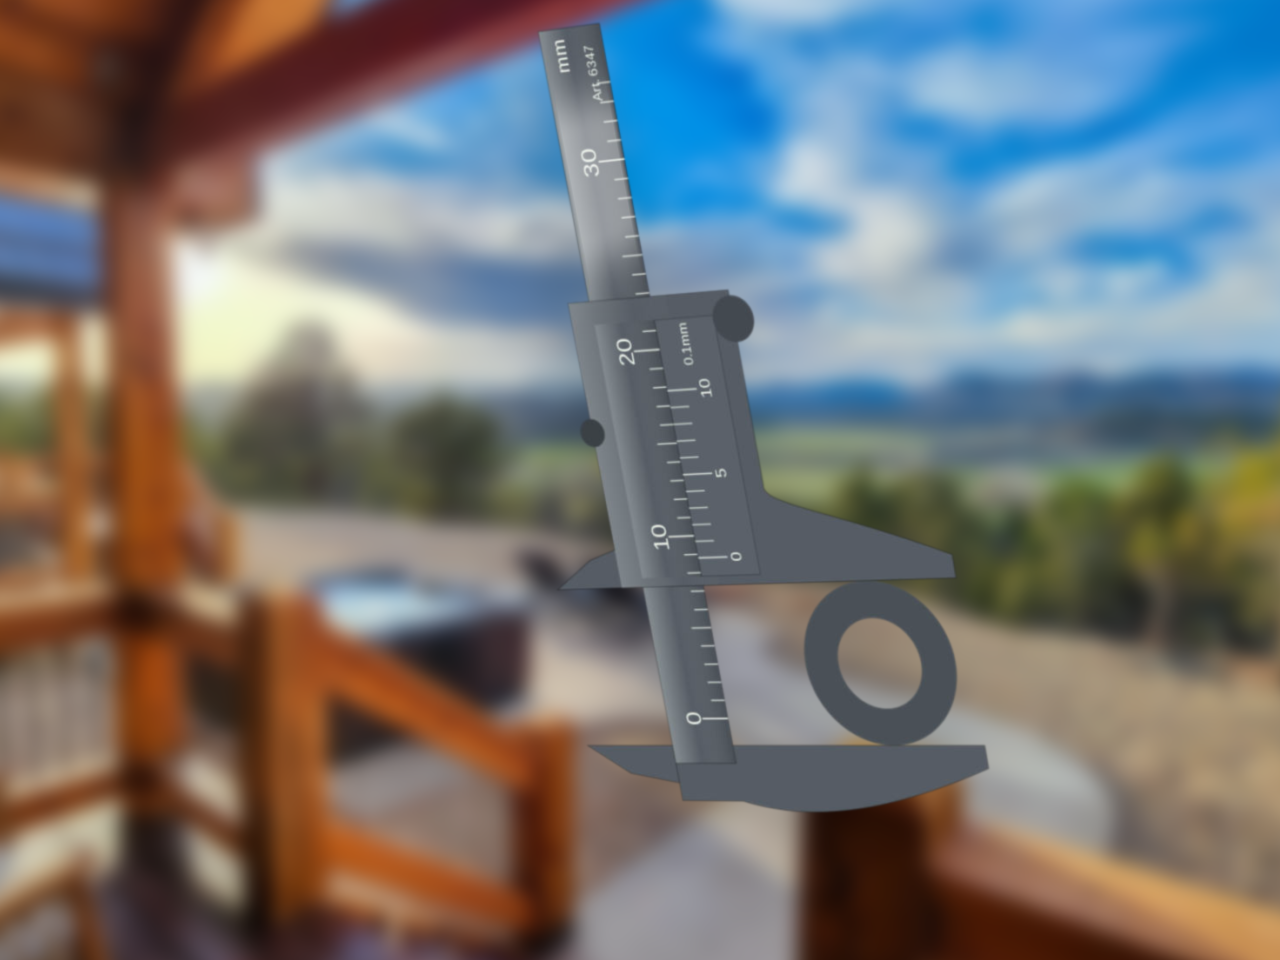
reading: 8.8mm
